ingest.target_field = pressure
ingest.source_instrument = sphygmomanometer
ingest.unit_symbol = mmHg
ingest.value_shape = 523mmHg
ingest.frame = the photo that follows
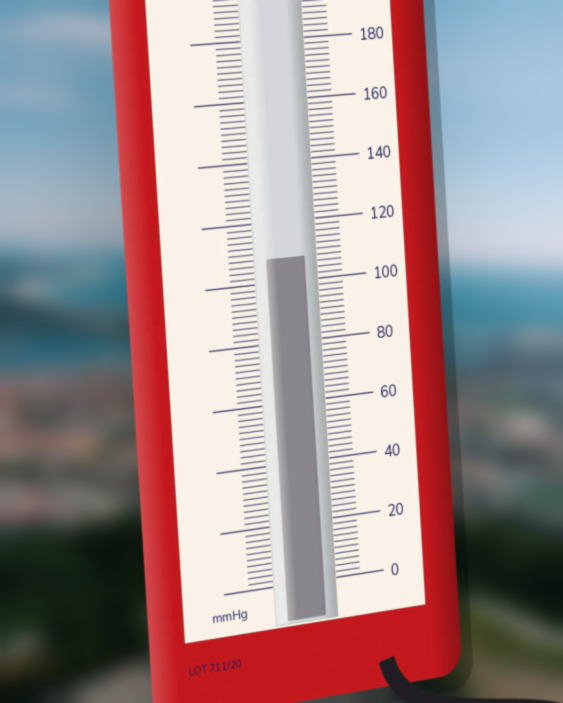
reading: 108mmHg
